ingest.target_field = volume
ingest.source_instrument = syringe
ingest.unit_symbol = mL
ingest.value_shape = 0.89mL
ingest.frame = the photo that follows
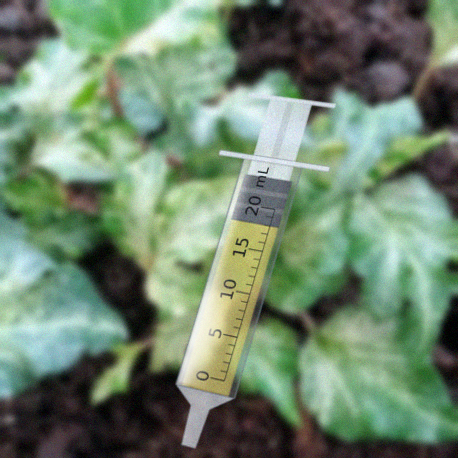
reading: 18mL
